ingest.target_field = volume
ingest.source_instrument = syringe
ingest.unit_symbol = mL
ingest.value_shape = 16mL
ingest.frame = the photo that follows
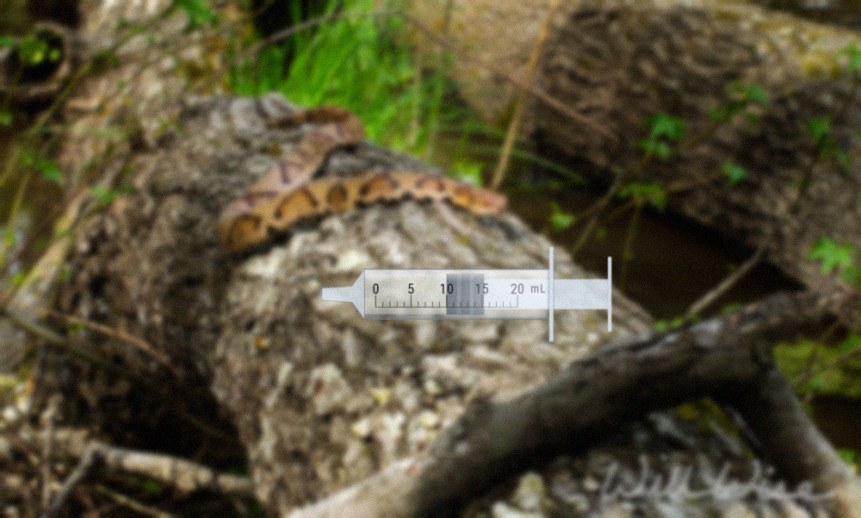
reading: 10mL
